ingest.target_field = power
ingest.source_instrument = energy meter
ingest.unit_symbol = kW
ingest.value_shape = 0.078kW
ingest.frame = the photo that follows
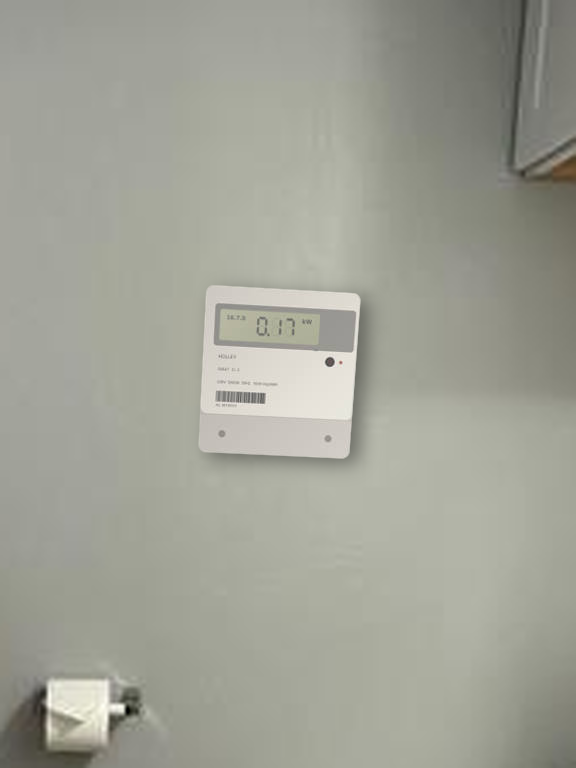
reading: 0.17kW
